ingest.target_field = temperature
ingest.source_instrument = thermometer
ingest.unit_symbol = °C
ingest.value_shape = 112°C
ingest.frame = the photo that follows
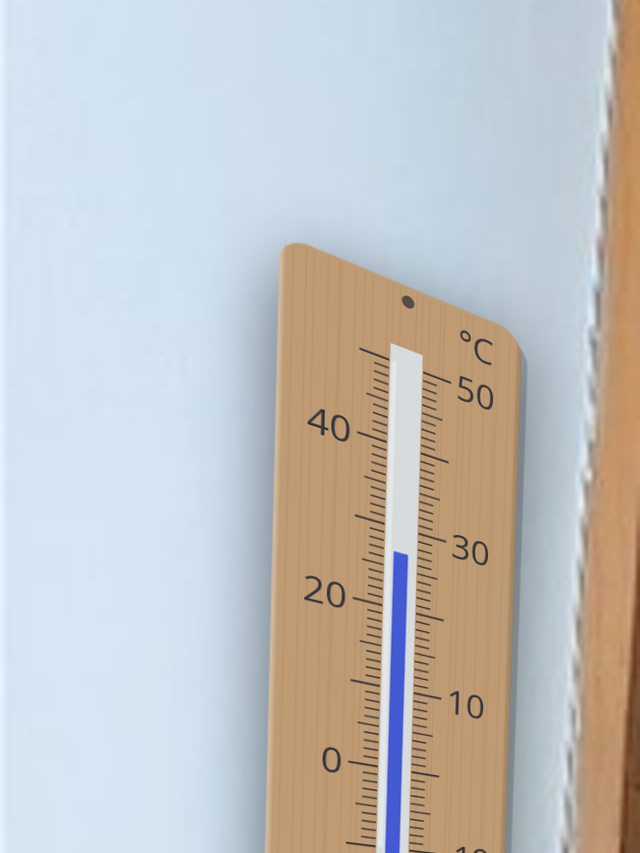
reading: 27°C
